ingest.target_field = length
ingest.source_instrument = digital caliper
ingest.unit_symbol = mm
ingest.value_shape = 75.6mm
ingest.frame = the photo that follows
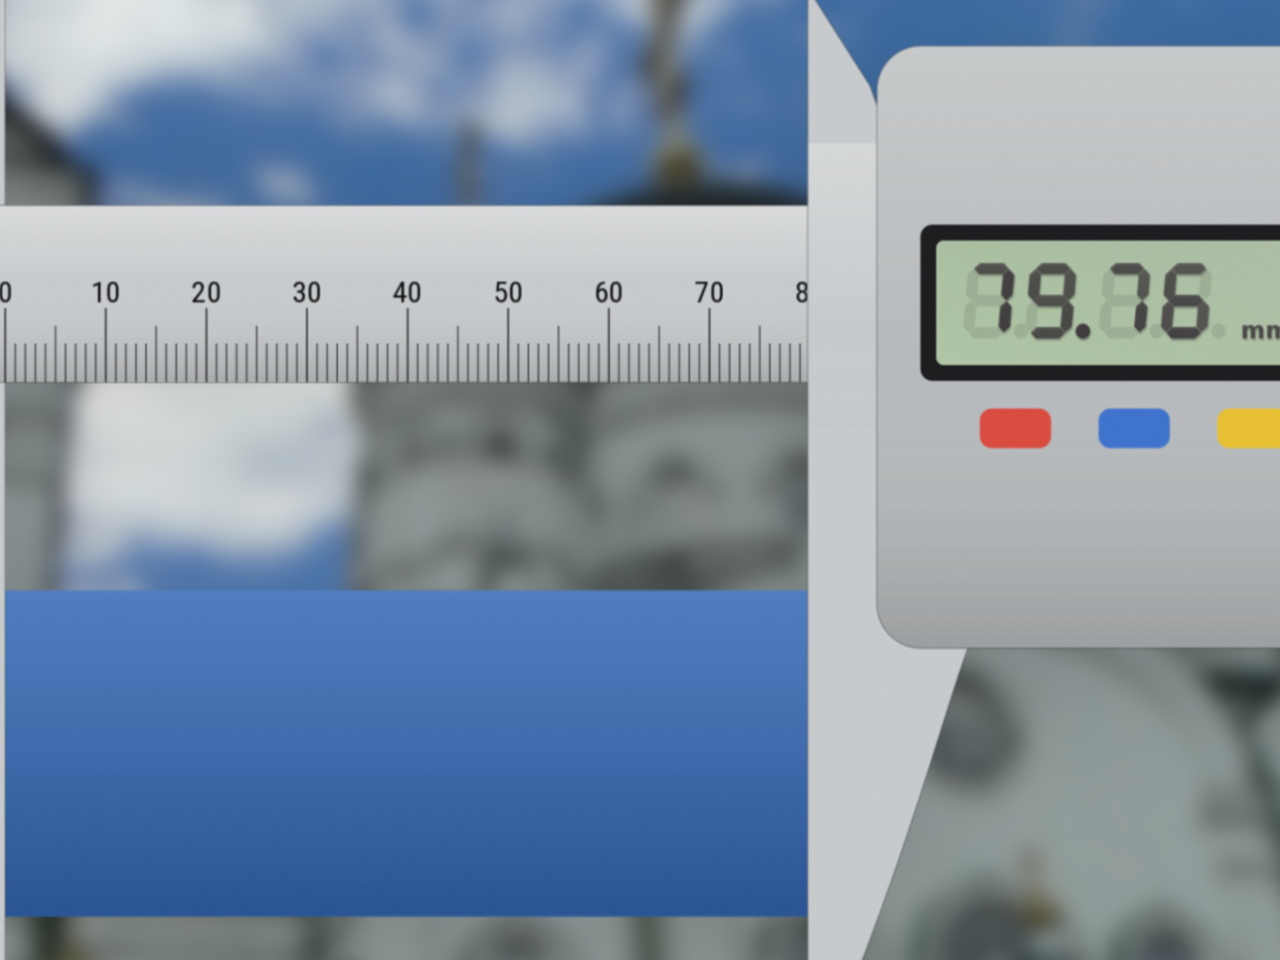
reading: 79.76mm
